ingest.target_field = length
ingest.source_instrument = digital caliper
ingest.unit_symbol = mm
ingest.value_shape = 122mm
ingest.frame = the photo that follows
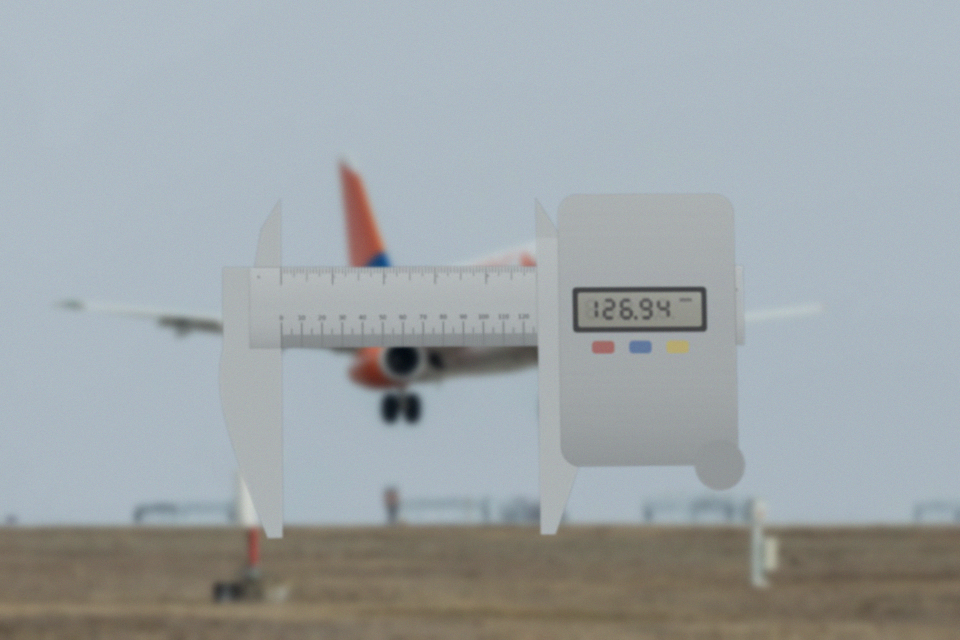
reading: 126.94mm
